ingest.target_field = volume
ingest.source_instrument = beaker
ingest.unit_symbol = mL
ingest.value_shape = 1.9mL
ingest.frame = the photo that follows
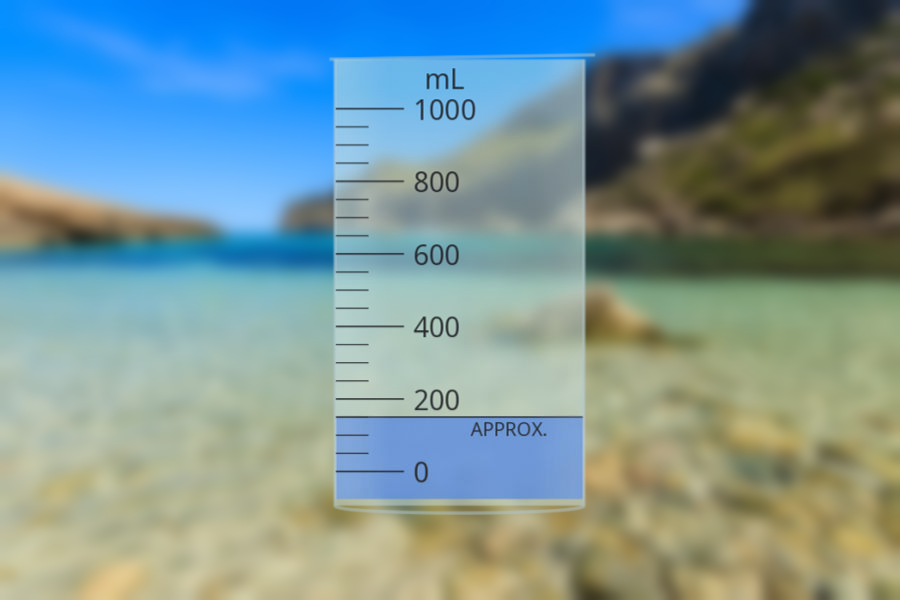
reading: 150mL
